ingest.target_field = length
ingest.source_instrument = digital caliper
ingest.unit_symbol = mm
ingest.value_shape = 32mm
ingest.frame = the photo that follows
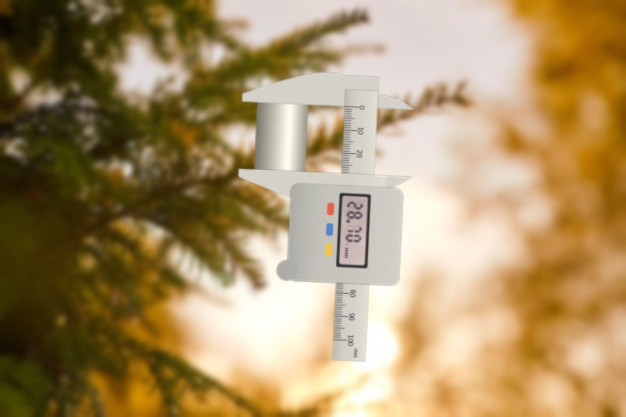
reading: 28.70mm
